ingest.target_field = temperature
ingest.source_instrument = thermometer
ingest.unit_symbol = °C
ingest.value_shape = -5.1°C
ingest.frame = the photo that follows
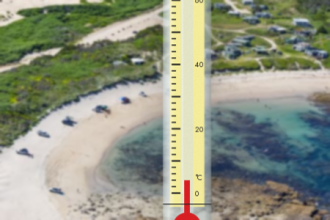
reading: 4°C
